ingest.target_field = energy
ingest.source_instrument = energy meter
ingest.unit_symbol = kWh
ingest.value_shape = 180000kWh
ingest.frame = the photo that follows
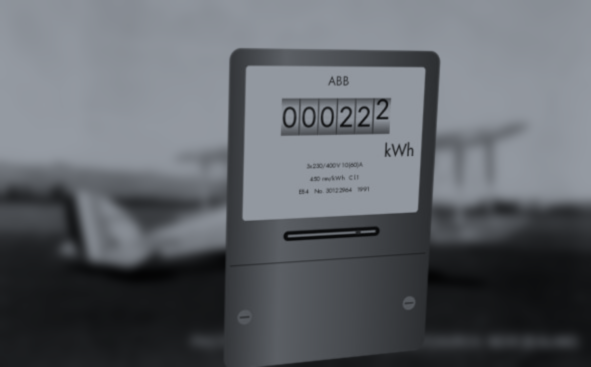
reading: 222kWh
